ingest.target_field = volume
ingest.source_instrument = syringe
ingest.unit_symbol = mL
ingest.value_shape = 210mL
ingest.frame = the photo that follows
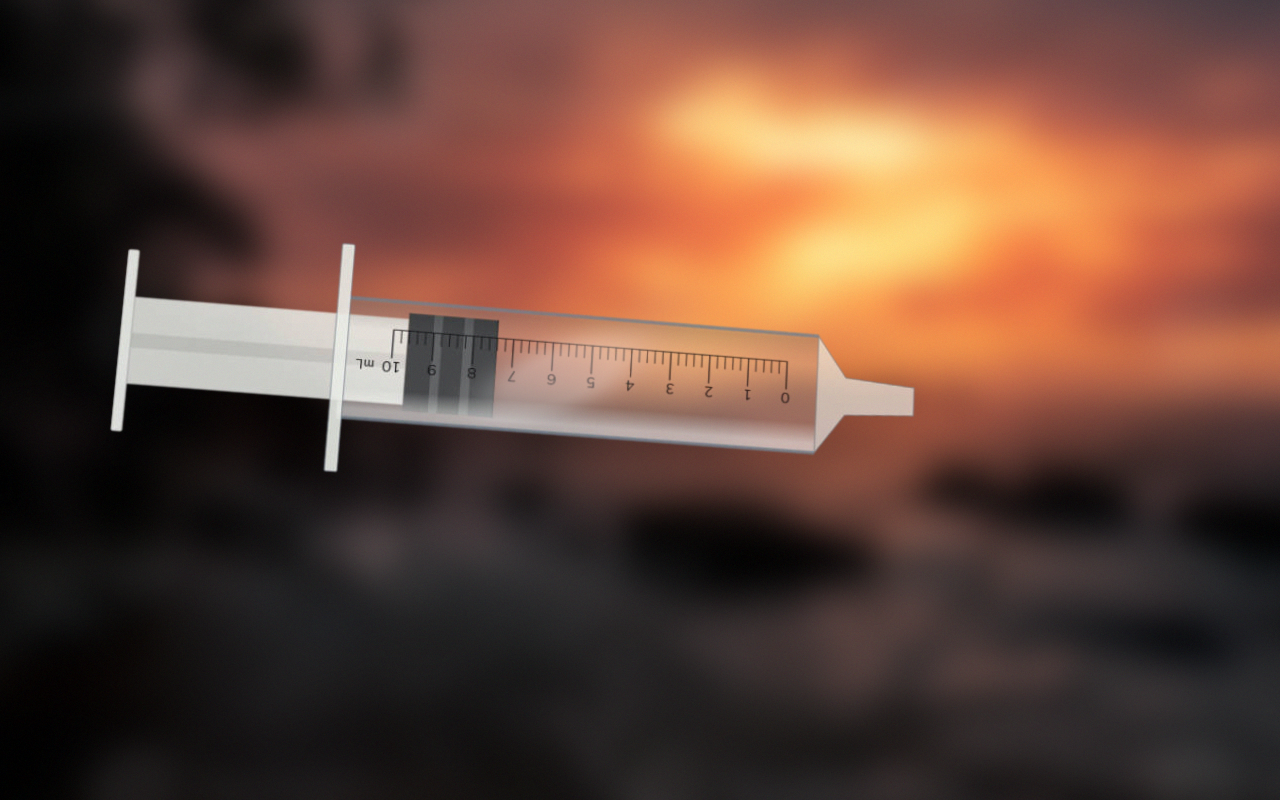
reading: 7.4mL
